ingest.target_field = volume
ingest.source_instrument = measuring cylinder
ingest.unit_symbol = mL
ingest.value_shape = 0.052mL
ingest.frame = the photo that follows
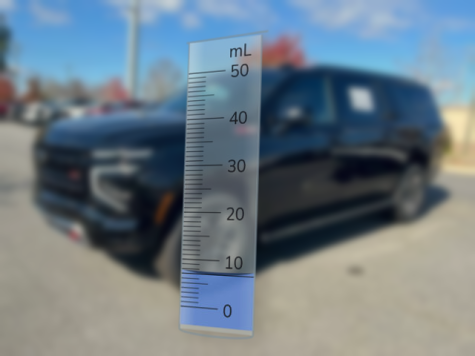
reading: 7mL
